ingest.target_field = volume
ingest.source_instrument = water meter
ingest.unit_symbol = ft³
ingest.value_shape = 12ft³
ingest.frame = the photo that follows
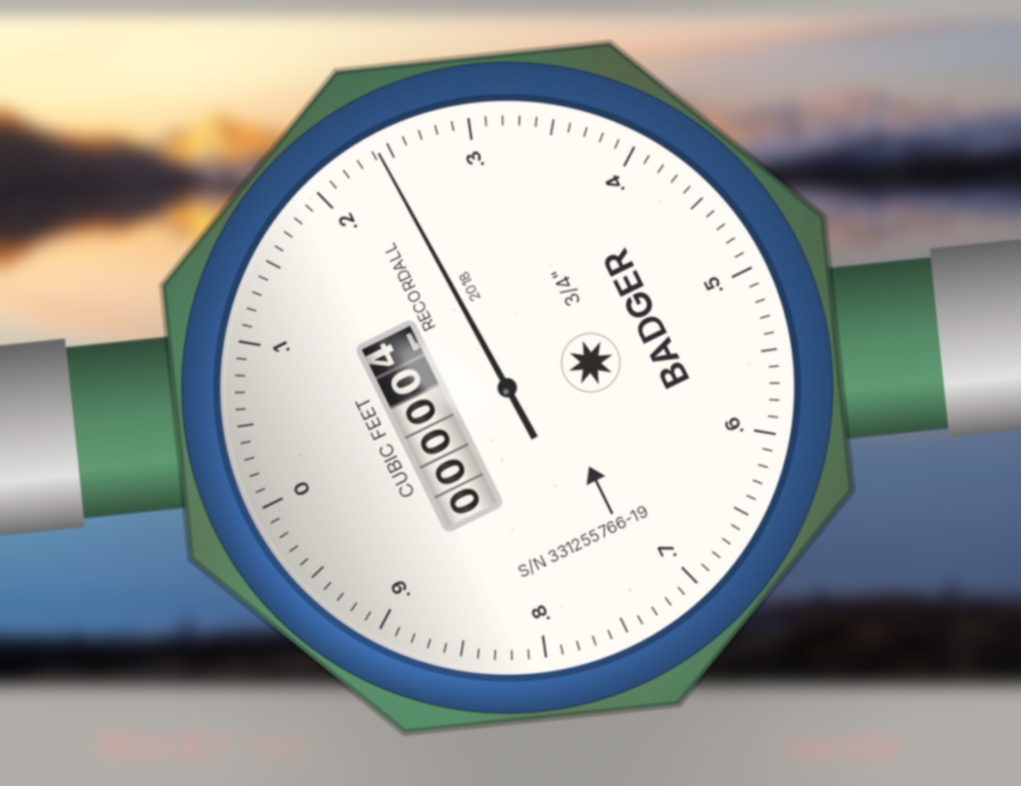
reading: 4.24ft³
